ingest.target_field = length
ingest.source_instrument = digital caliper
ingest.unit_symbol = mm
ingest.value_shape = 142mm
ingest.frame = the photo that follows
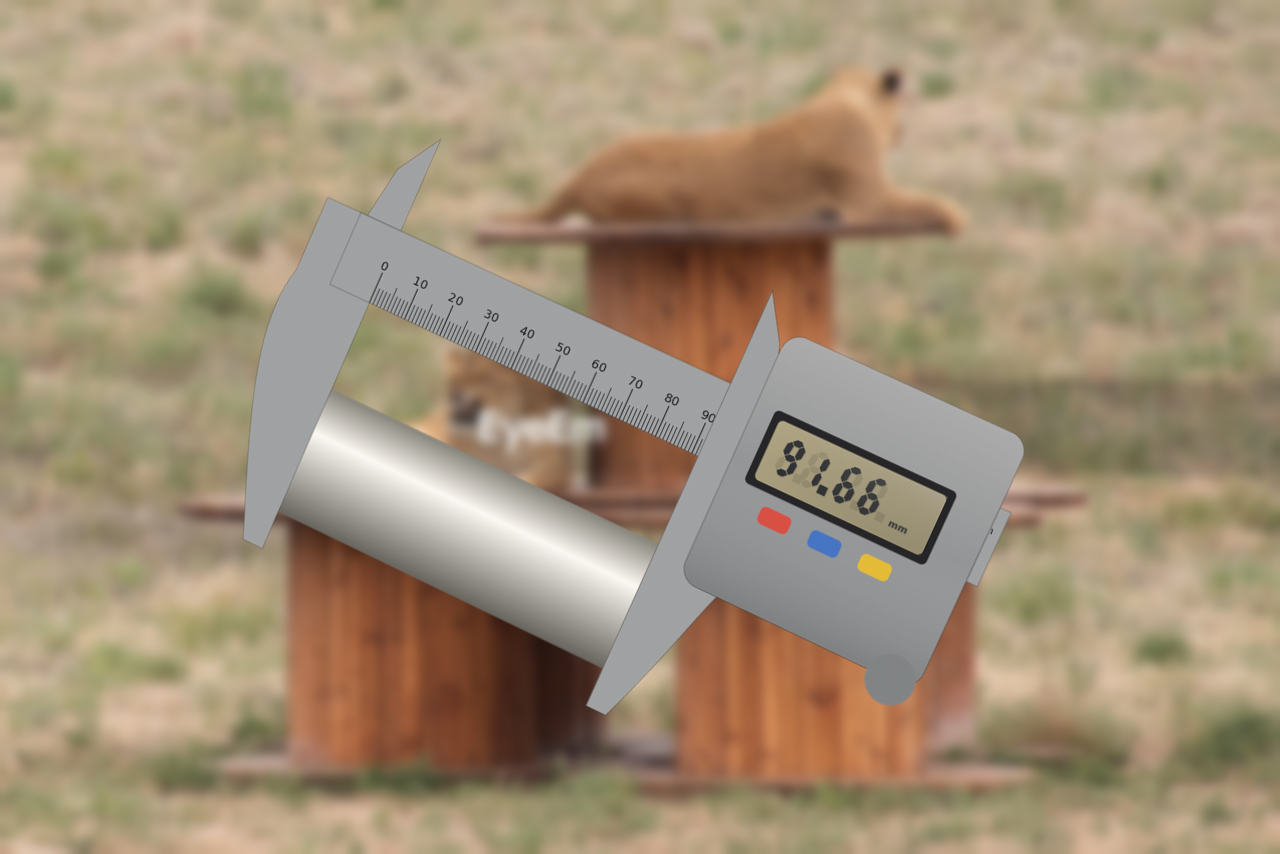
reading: 91.66mm
